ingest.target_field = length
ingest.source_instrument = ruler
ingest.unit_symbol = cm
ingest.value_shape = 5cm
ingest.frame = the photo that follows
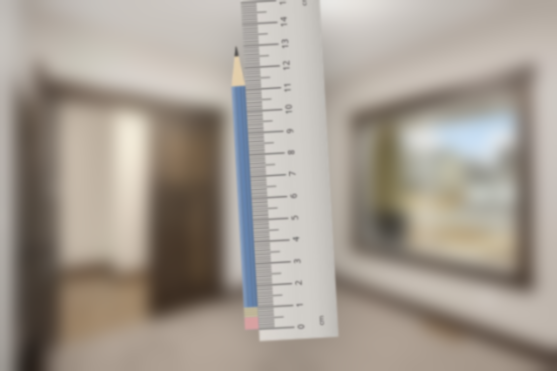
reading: 13cm
